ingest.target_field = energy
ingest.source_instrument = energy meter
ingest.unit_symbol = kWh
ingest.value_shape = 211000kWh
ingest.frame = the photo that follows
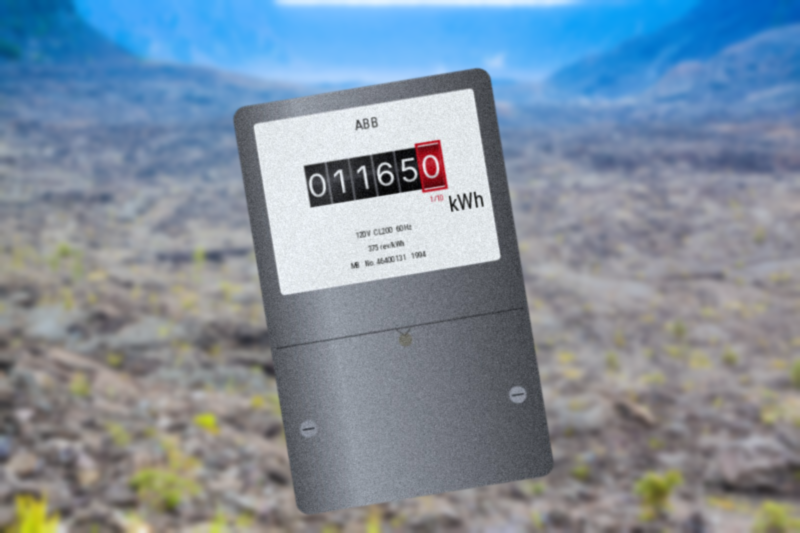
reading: 1165.0kWh
